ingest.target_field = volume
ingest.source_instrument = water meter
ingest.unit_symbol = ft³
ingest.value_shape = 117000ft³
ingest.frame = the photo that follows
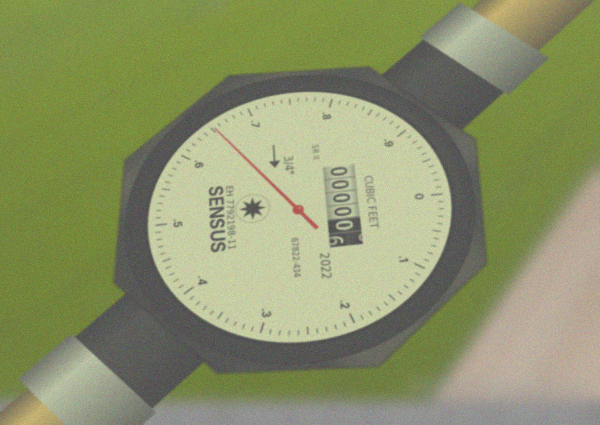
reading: 5.65ft³
